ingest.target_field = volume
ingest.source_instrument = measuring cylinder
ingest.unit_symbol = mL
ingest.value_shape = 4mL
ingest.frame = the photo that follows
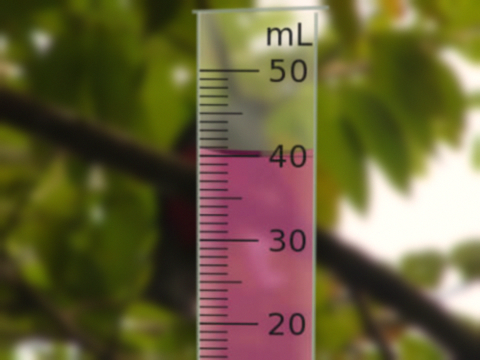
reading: 40mL
